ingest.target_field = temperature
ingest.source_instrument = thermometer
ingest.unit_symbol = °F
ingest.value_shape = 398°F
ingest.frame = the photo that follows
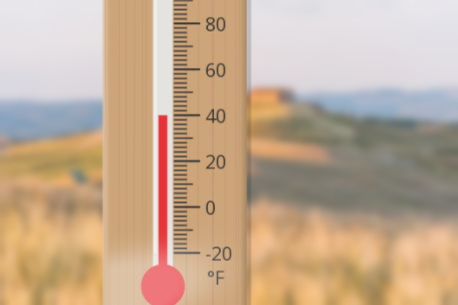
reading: 40°F
